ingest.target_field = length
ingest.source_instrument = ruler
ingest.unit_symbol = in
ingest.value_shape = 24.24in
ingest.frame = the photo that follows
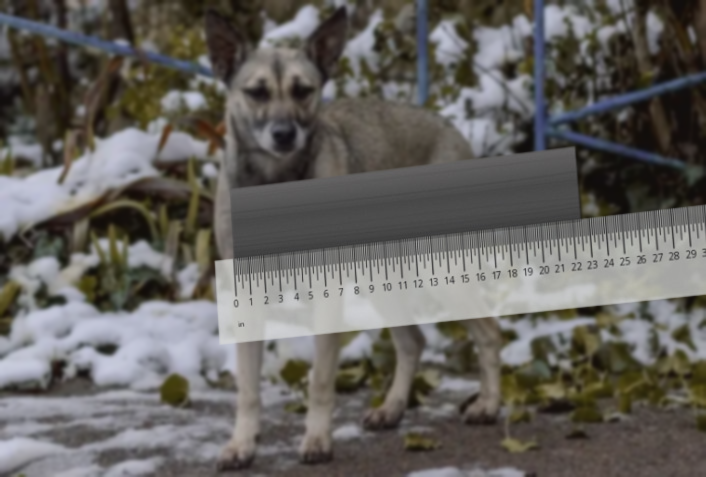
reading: 22.5in
